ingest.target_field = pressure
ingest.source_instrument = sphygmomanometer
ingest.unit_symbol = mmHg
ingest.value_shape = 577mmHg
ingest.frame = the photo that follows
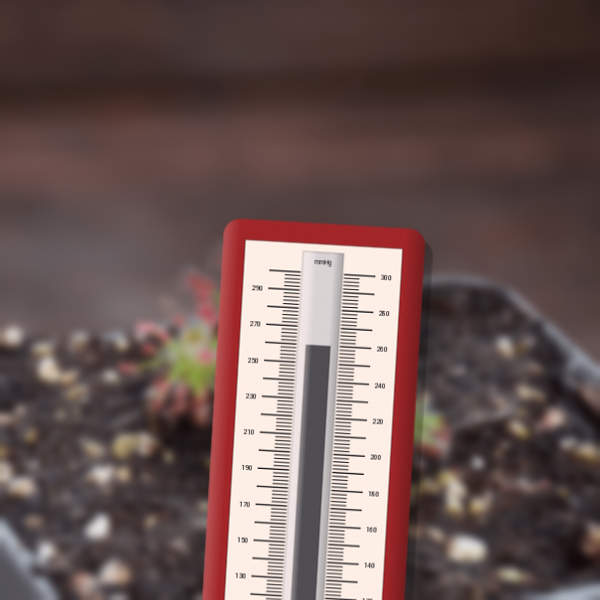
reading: 260mmHg
